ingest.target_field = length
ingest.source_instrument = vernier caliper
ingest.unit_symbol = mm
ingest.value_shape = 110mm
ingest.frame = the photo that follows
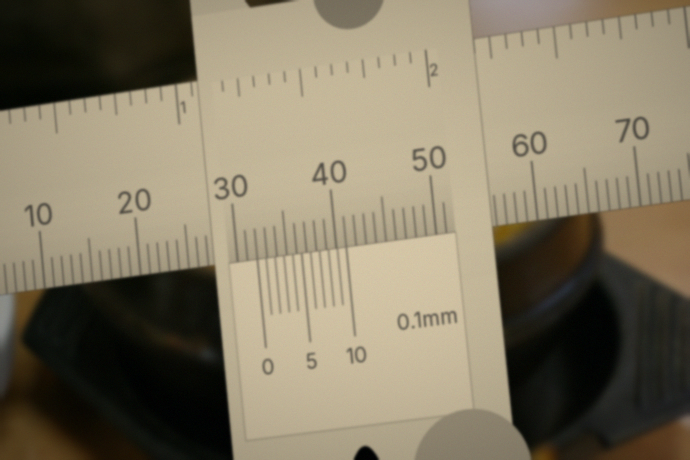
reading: 32.0mm
